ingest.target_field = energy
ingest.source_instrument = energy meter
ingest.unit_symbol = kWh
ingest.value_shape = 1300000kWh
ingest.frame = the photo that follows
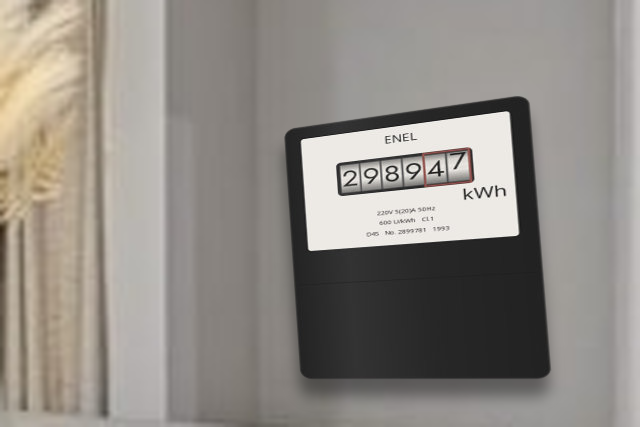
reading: 2989.47kWh
